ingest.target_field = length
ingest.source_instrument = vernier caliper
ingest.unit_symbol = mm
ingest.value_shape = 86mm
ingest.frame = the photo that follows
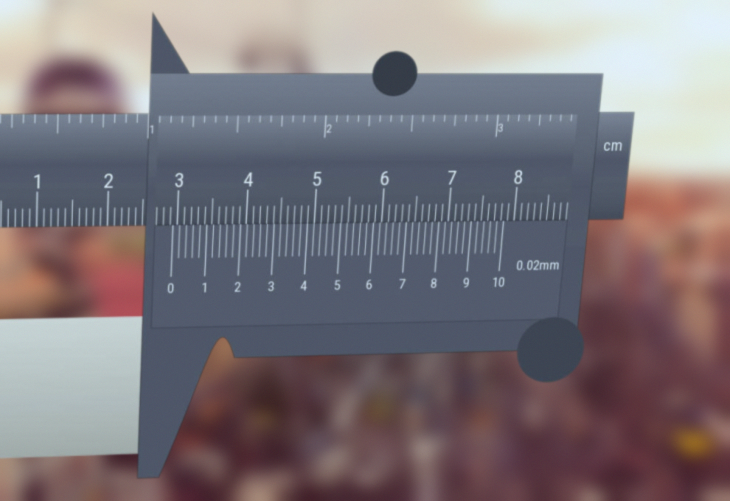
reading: 29.4mm
